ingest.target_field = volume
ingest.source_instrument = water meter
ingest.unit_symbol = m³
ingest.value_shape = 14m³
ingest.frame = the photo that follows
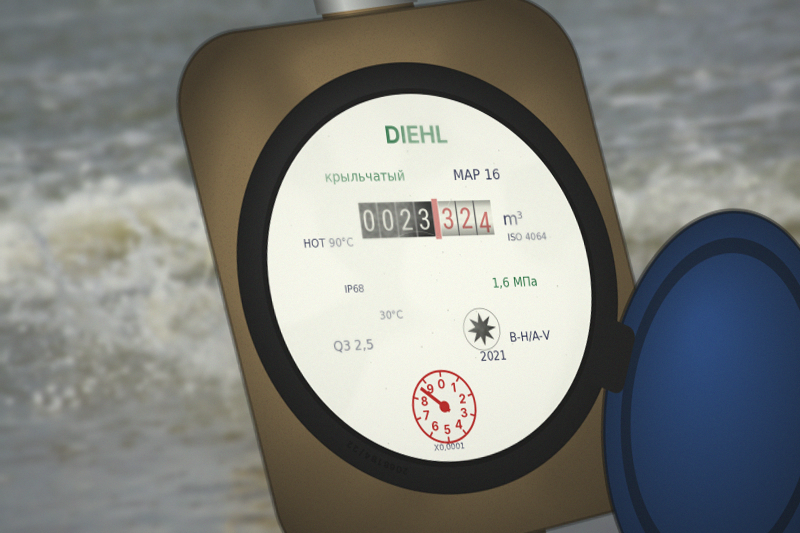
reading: 23.3238m³
